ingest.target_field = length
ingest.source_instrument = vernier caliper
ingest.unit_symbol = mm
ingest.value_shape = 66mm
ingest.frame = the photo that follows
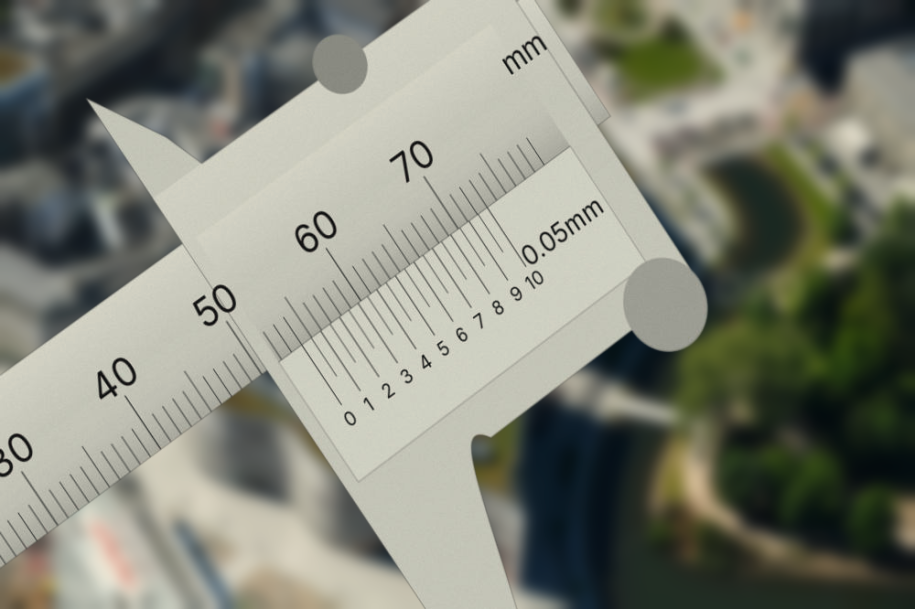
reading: 54.0mm
